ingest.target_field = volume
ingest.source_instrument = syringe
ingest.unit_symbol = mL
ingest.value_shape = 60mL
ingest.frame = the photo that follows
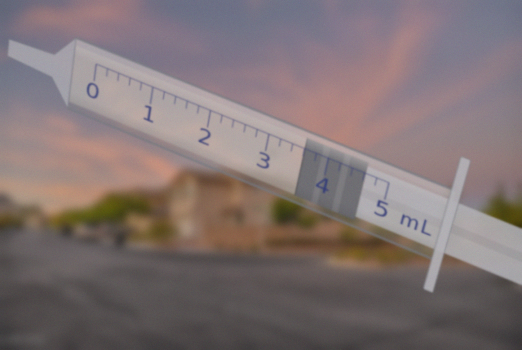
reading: 3.6mL
